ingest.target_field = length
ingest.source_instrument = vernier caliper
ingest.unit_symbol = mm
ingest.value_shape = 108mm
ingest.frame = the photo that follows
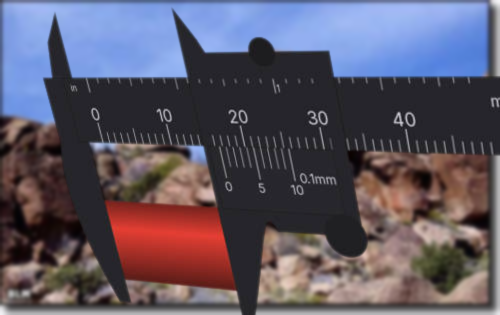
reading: 16.6mm
